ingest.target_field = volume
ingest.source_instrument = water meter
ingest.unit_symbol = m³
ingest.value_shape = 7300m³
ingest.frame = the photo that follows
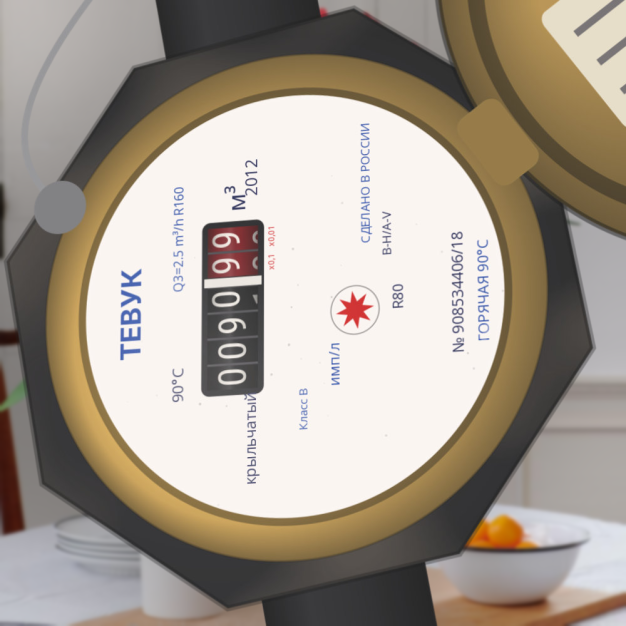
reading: 90.99m³
